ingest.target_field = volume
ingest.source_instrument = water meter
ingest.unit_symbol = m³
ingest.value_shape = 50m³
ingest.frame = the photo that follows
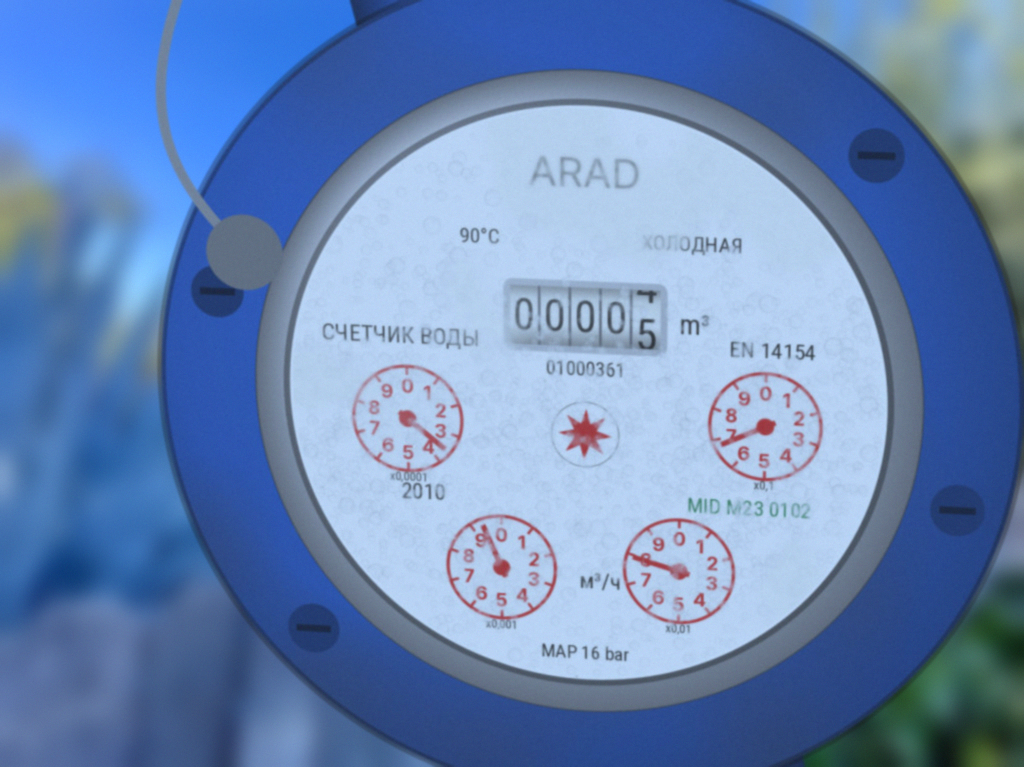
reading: 4.6793m³
